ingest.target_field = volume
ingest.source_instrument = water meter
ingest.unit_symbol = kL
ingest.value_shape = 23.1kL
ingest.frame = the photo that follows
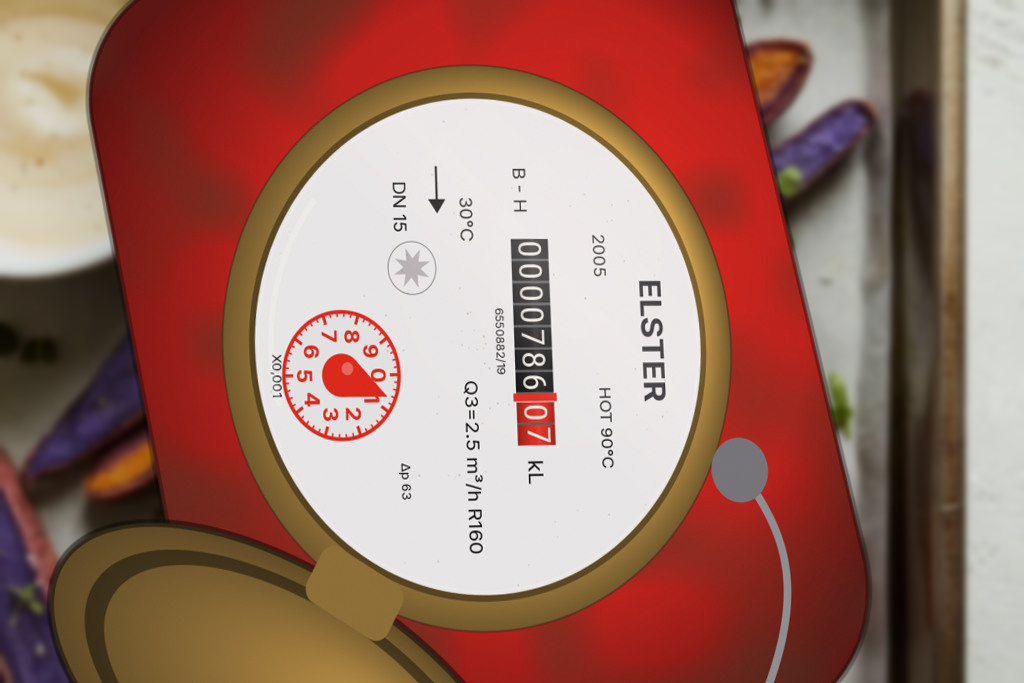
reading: 786.070kL
